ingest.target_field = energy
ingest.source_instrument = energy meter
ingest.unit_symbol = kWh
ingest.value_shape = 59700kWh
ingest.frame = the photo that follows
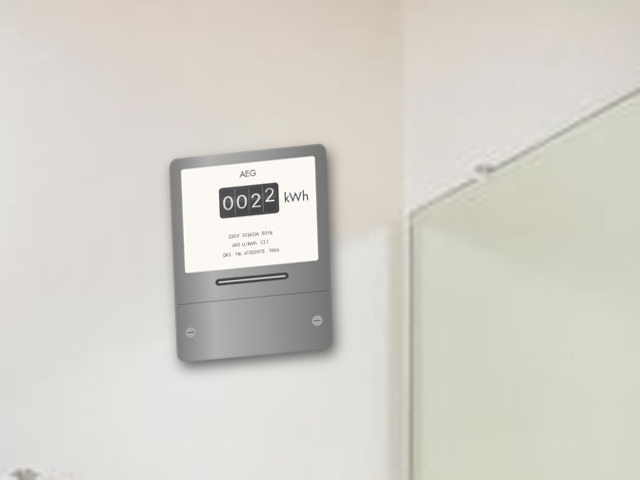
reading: 22kWh
